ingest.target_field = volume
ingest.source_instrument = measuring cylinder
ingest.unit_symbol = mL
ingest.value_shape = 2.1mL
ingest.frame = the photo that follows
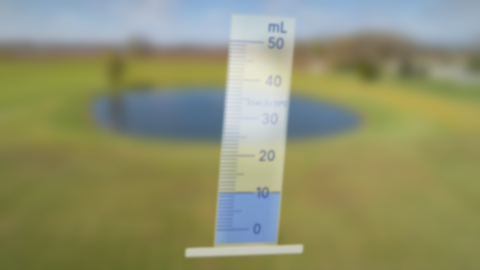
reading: 10mL
